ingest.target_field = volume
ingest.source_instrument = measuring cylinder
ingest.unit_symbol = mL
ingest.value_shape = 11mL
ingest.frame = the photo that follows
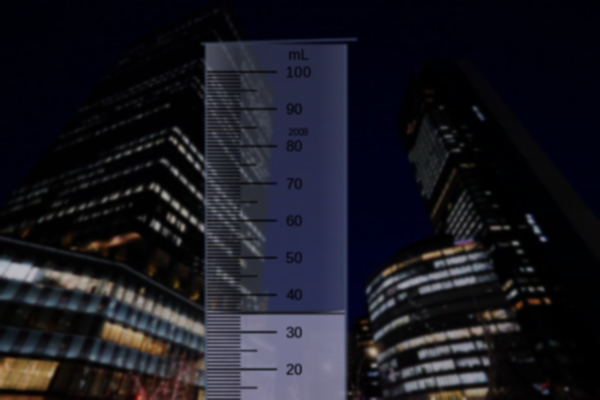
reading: 35mL
